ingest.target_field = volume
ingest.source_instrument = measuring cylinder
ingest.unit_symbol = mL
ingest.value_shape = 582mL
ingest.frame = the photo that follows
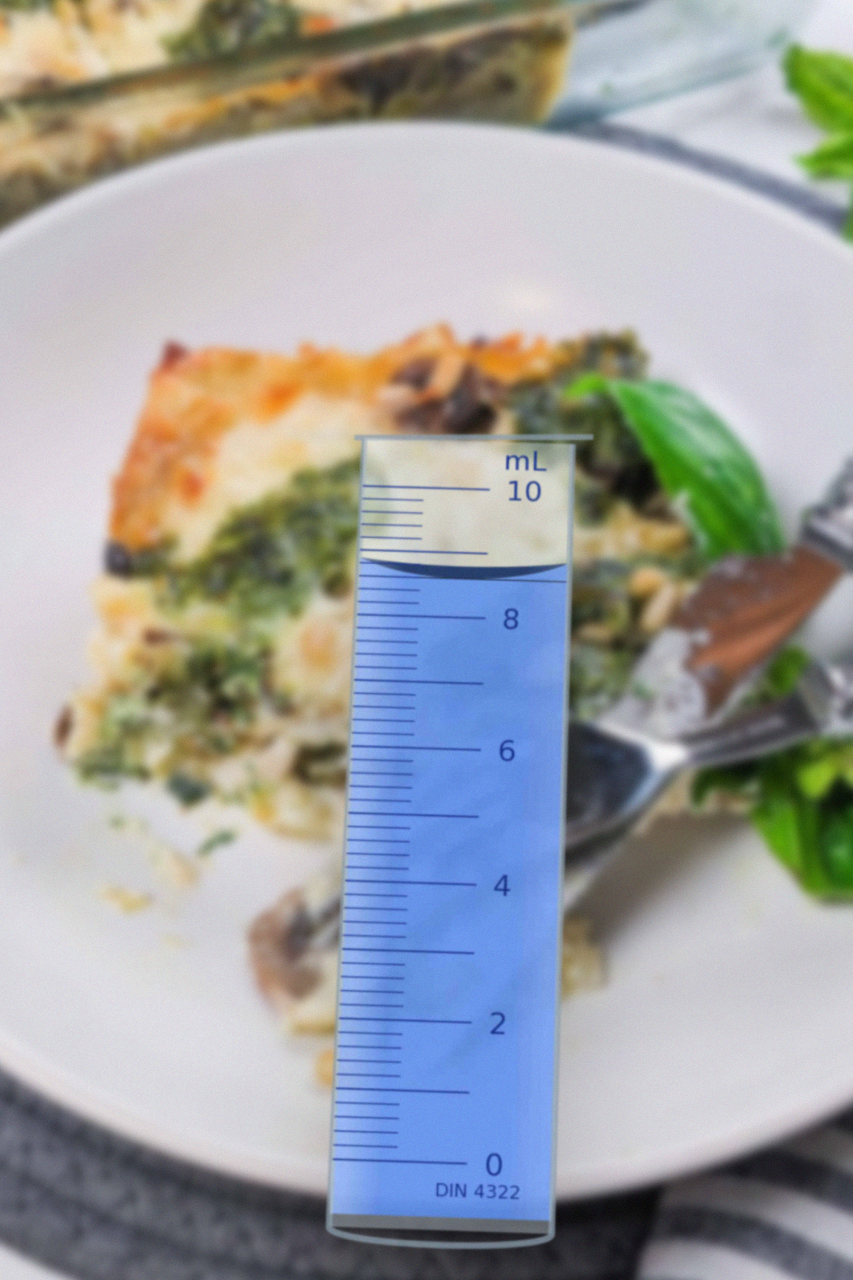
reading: 8.6mL
